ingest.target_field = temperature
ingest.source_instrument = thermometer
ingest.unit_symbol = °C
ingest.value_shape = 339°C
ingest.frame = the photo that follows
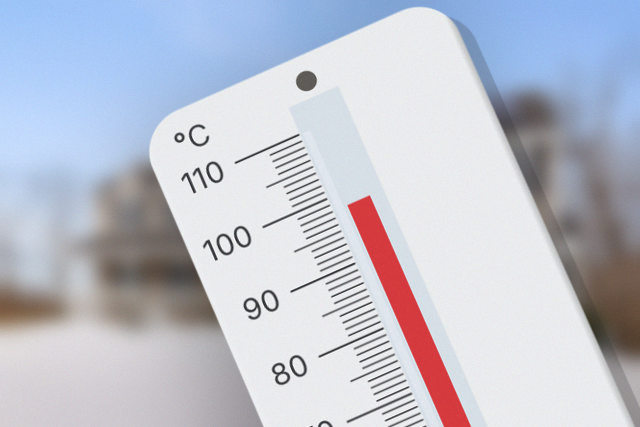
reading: 98°C
